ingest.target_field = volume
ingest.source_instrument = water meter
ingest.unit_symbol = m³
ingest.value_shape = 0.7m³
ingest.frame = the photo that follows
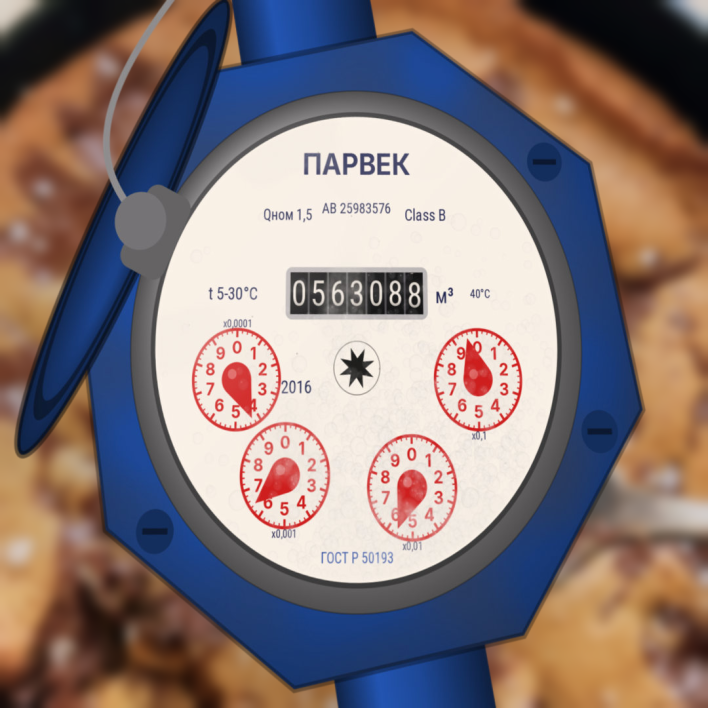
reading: 563087.9564m³
